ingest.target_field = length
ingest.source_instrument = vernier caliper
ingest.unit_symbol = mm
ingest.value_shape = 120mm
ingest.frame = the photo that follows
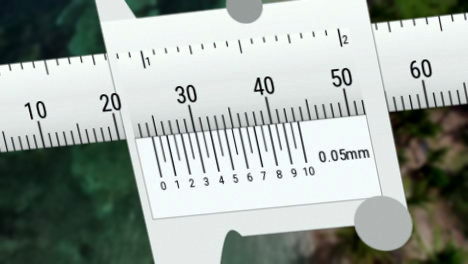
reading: 24.4mm
